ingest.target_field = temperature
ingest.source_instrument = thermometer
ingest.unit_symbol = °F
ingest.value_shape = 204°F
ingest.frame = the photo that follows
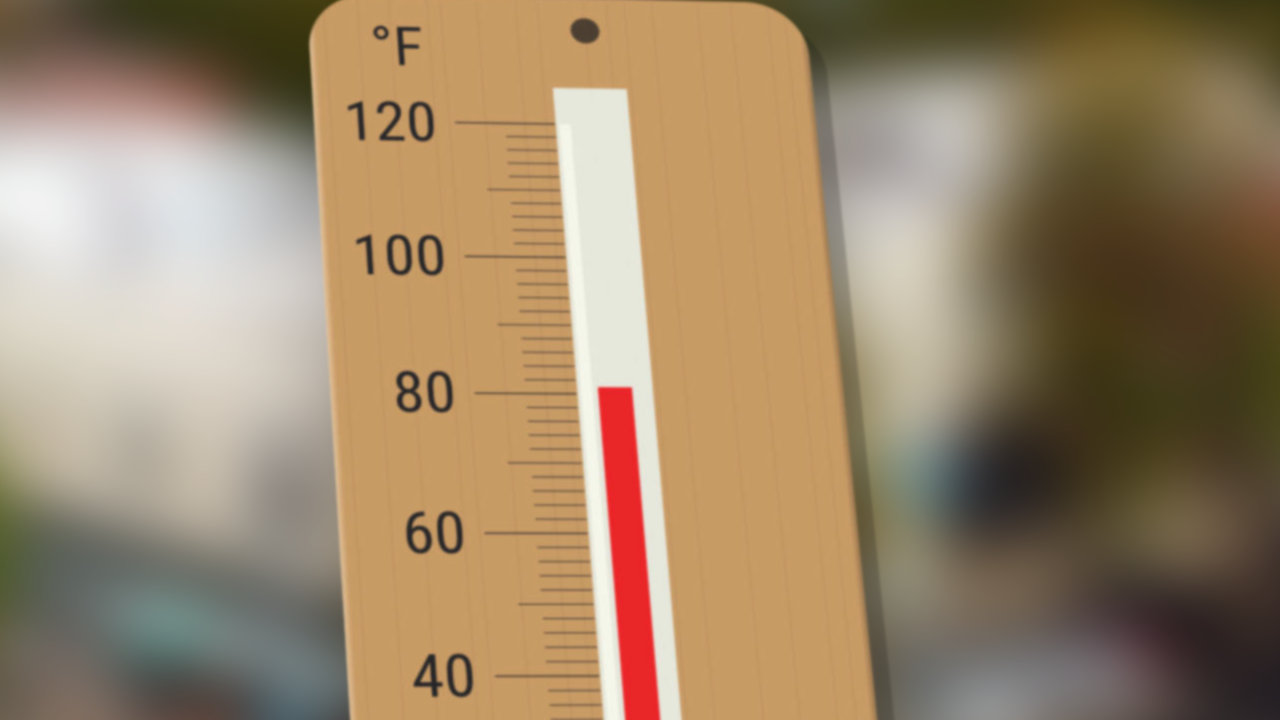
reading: 81°F
